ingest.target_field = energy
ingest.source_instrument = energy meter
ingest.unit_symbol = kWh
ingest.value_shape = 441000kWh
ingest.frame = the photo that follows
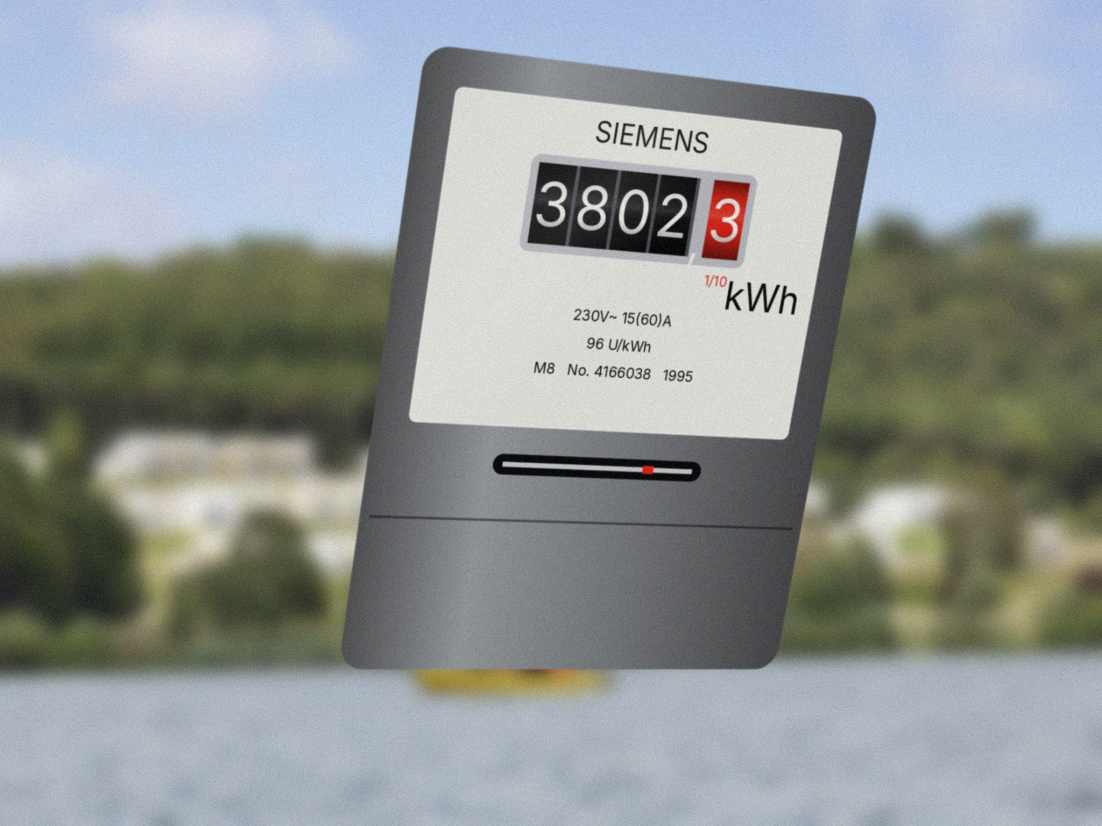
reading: 3802.3kWh
